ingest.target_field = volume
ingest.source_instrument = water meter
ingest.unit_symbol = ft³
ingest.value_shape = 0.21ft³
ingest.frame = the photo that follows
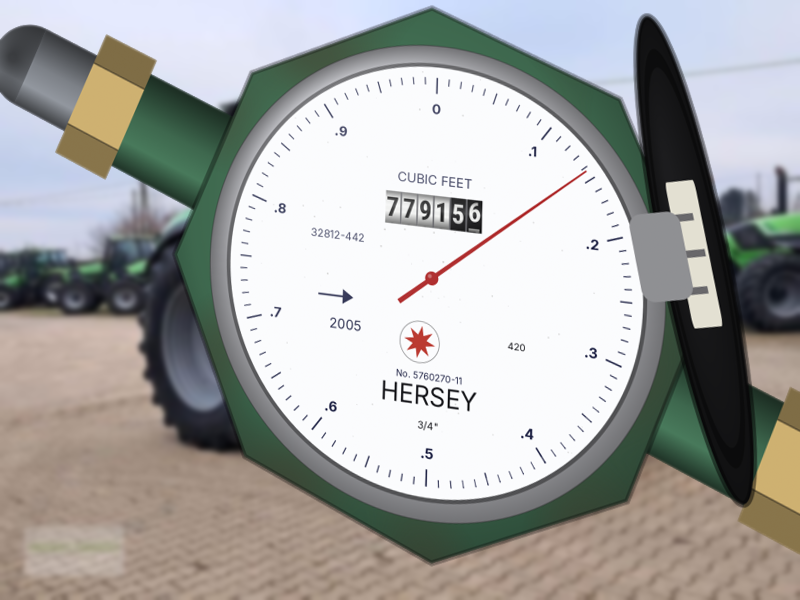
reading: 779156.14ft³
